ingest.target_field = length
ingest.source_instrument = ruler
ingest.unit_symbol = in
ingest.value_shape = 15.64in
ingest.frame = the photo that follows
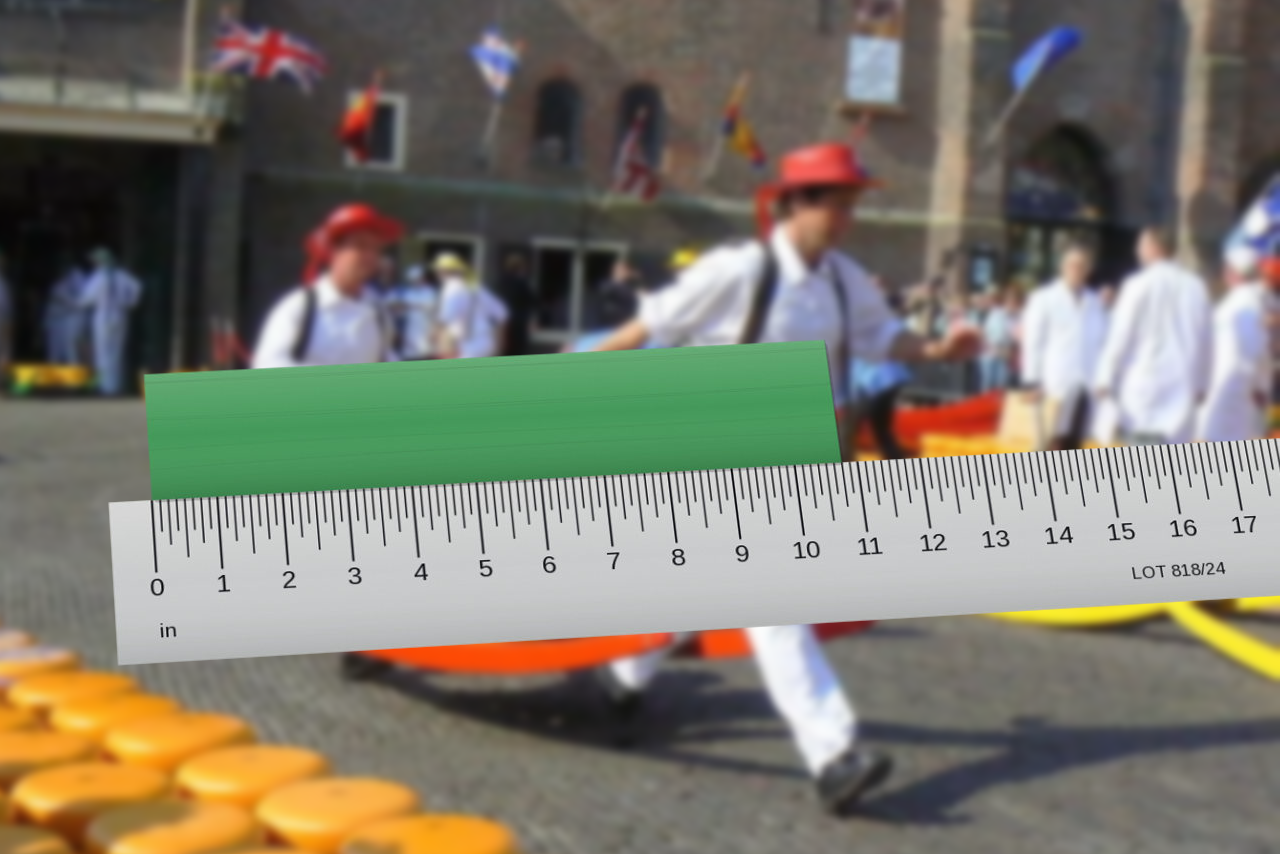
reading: 10.75in
